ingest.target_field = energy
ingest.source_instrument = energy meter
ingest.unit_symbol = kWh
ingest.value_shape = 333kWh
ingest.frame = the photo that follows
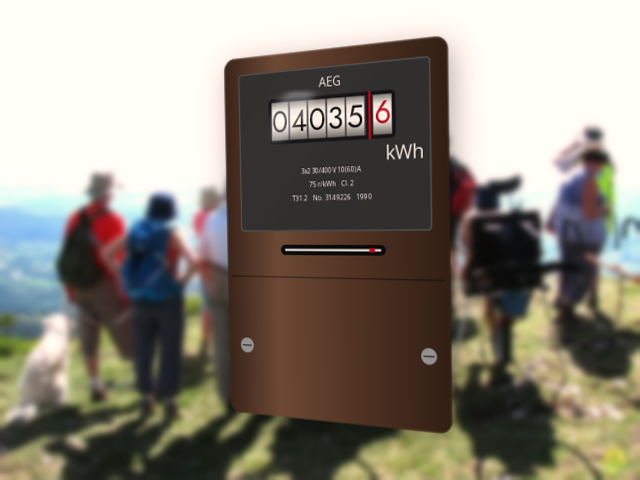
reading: 4035.6kWh
